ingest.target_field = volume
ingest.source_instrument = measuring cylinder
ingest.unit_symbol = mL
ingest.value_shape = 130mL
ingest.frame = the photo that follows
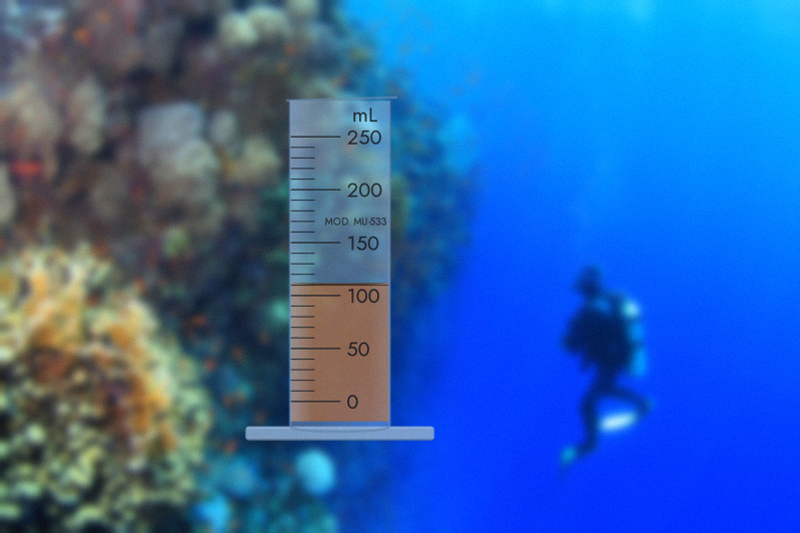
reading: 110mL
